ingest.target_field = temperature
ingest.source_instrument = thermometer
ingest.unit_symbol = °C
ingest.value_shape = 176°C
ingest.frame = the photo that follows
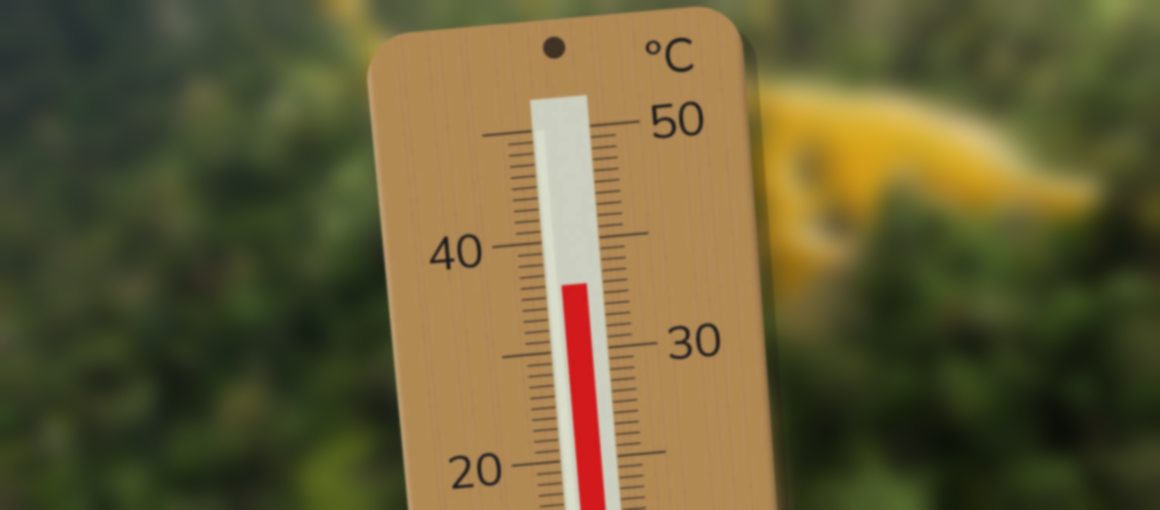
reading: 36°C
